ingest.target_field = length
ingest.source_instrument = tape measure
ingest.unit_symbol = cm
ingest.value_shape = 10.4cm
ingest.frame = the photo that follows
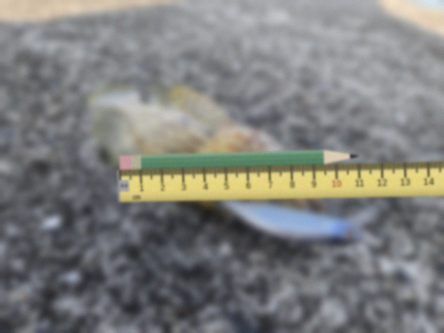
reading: 11cm
